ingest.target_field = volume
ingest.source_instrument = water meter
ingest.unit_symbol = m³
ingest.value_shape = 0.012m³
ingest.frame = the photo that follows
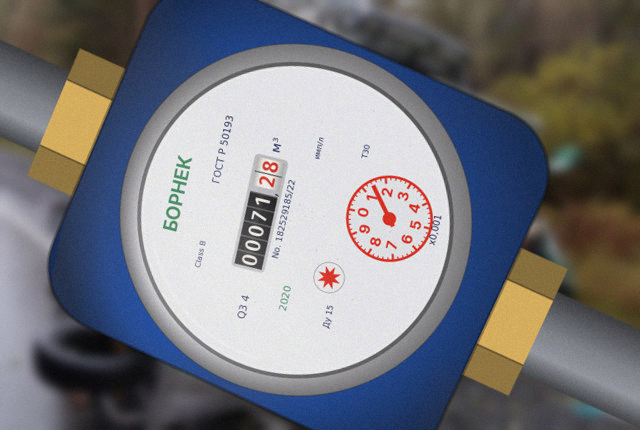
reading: 71.281m³
